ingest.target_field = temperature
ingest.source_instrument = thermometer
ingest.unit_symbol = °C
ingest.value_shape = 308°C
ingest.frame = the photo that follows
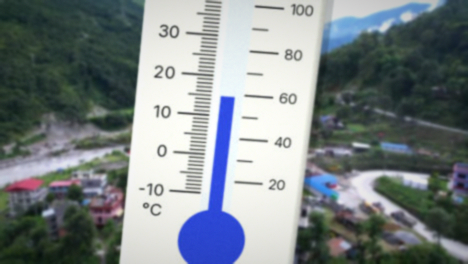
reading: 15°C
